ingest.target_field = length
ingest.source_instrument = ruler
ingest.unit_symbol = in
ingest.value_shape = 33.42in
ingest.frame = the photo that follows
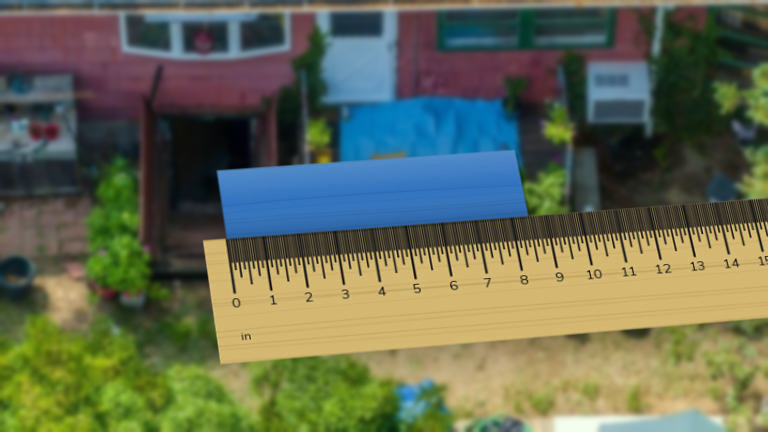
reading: 8.5in
